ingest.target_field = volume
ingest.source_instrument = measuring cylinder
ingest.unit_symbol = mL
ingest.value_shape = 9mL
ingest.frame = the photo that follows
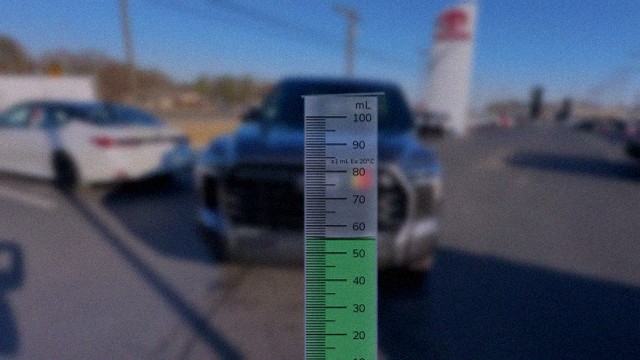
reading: 55mL
